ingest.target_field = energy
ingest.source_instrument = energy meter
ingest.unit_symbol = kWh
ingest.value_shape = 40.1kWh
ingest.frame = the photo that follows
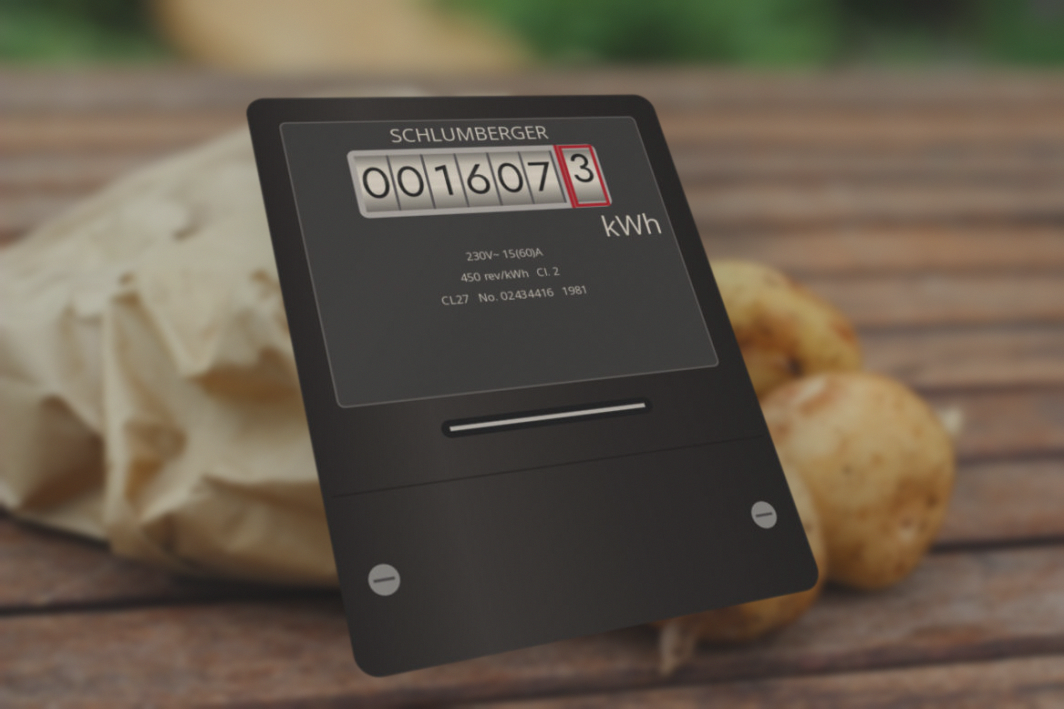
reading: 1607.3kWh
